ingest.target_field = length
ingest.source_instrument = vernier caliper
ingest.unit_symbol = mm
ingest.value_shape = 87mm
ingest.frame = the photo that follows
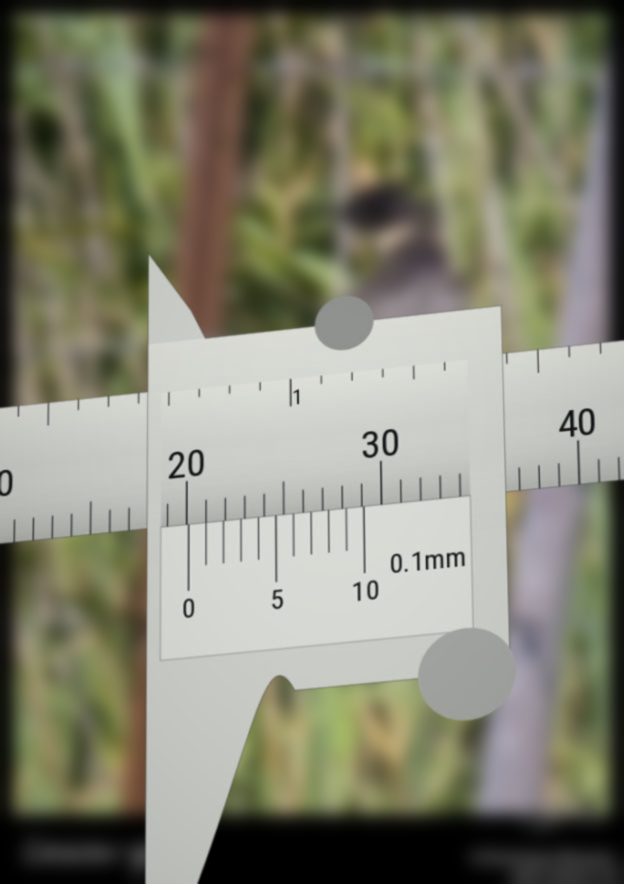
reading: 20.1mm
